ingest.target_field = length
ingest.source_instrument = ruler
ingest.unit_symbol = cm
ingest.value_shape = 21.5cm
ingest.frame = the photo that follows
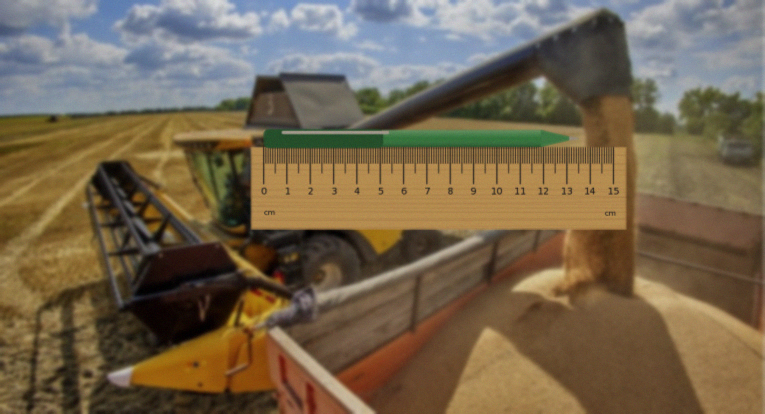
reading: 13.5cm
